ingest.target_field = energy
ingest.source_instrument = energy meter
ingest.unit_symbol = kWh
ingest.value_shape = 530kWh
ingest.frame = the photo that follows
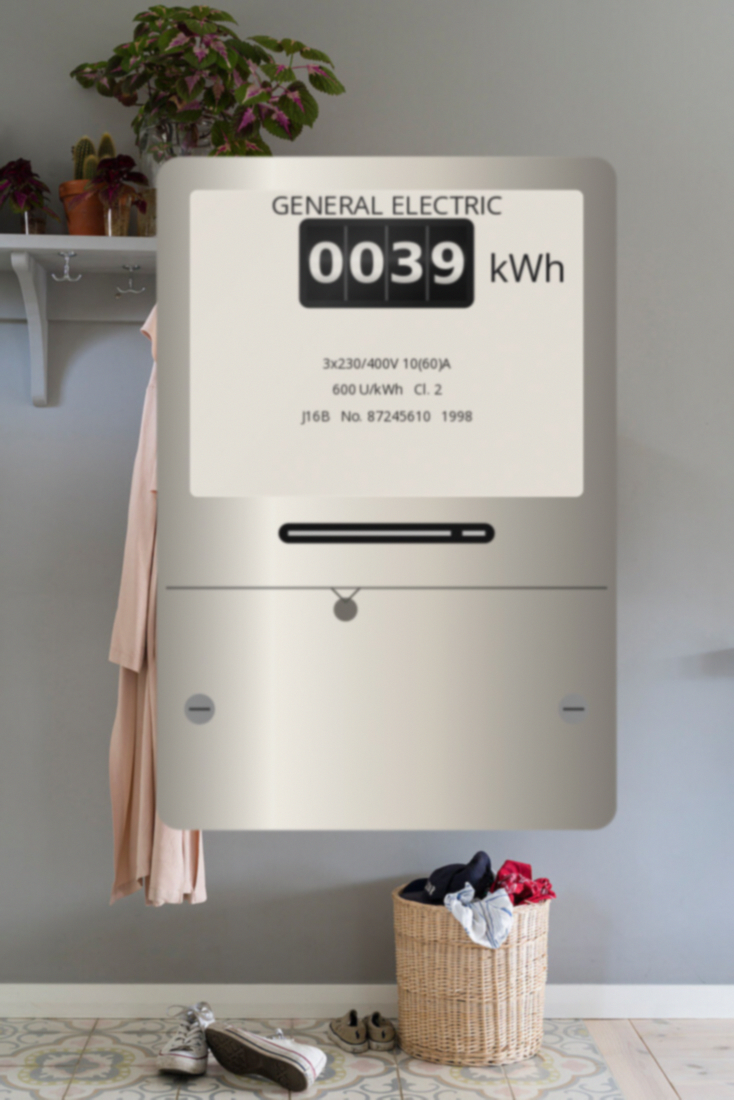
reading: 39kWh
